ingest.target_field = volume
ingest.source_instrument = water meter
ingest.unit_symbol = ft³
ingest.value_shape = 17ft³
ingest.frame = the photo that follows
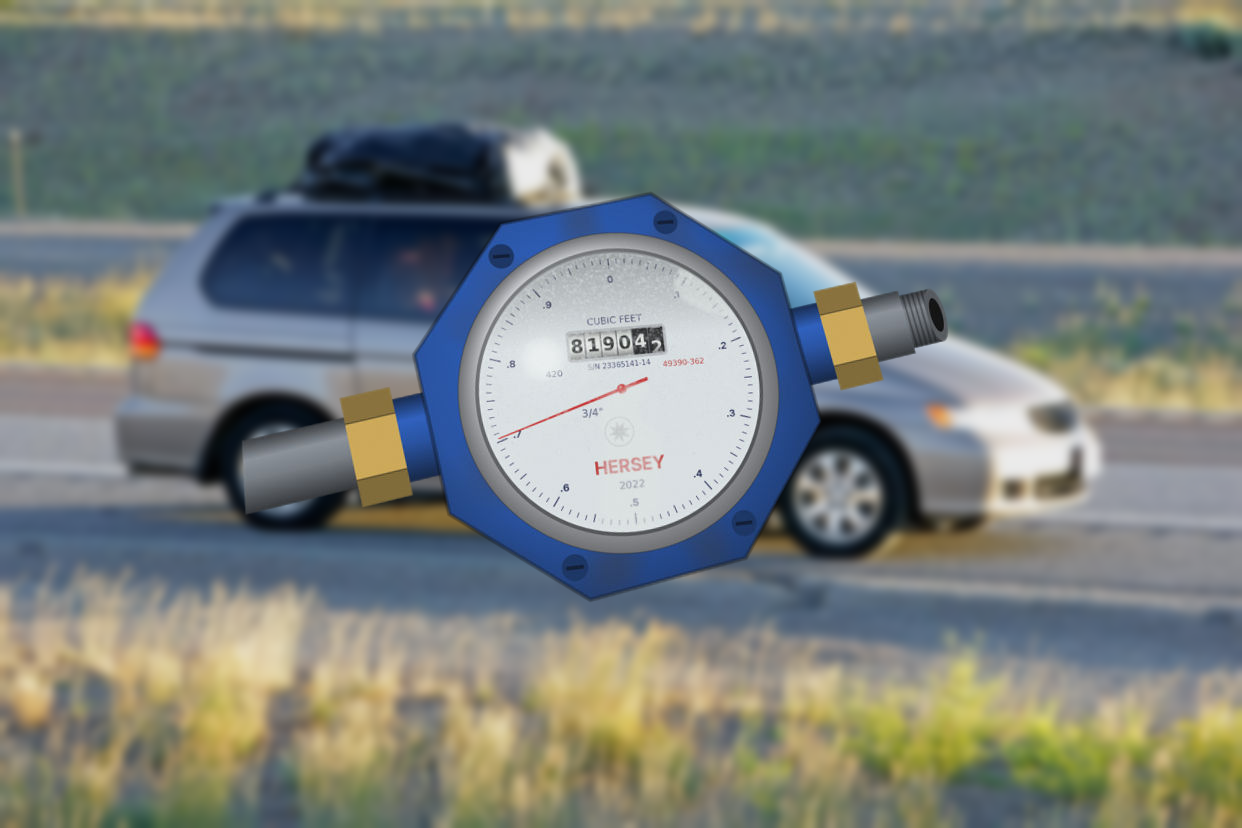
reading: 819041.70ft³
